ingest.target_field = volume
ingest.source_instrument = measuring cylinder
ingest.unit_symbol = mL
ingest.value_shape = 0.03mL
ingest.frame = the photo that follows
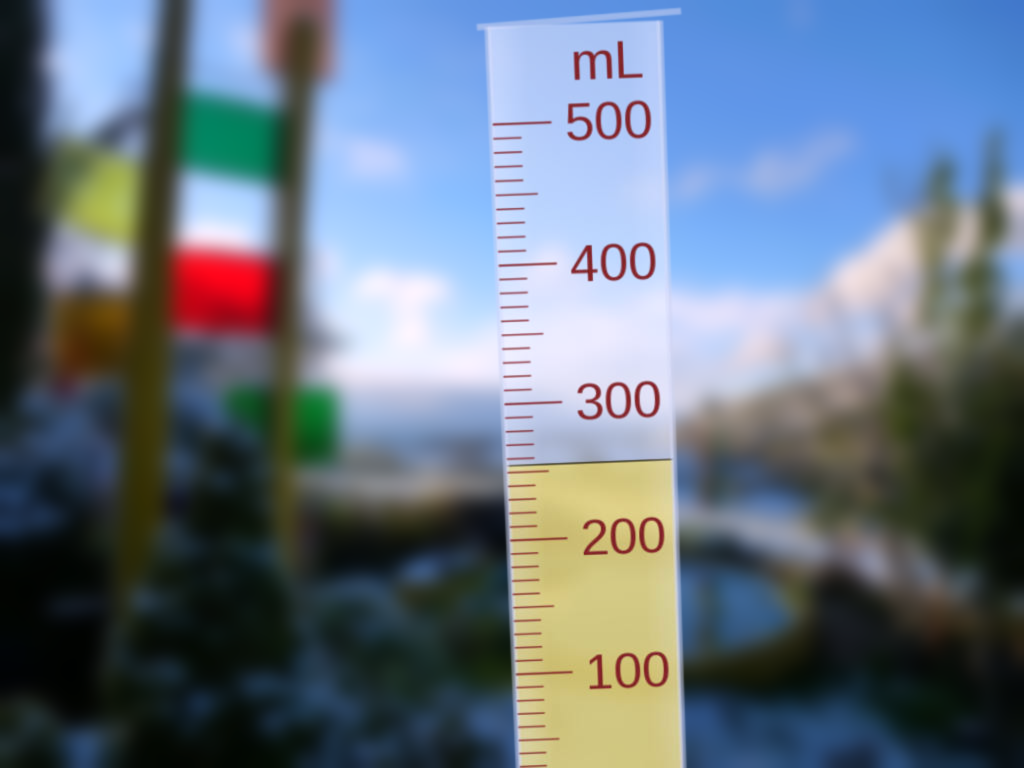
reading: 255mL
